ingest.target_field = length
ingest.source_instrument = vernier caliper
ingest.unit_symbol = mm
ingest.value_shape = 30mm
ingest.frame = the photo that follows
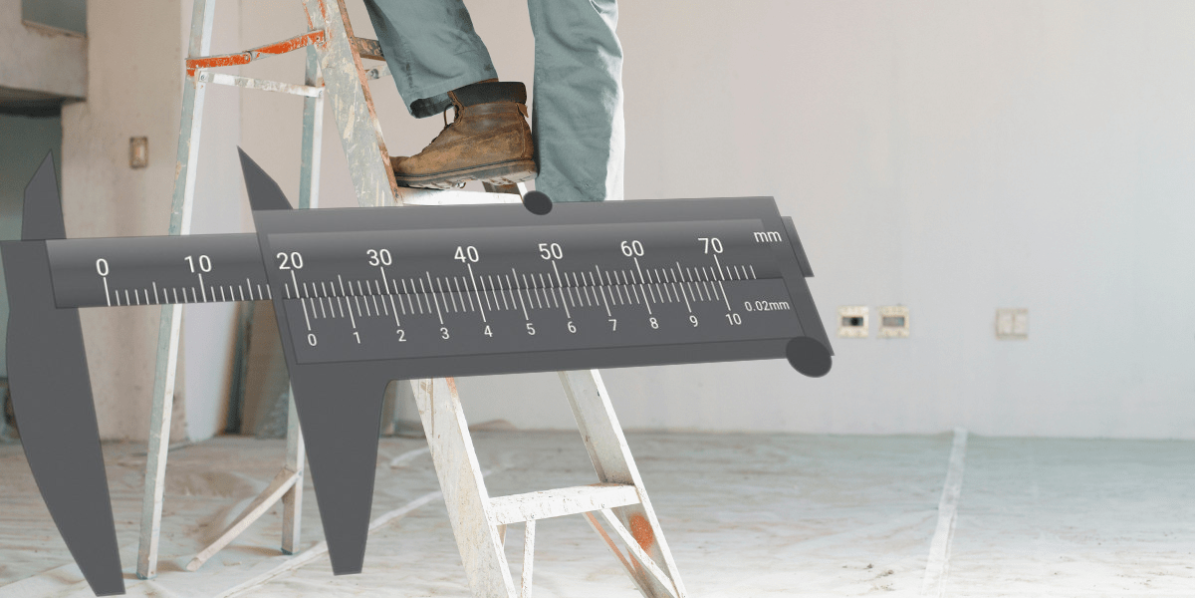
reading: 20.4mm
